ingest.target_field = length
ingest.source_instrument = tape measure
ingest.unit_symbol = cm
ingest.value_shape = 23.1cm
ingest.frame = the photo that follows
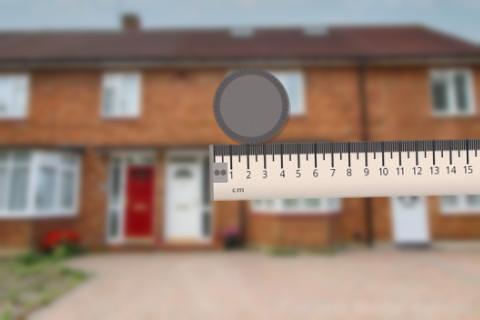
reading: 4.5cm
